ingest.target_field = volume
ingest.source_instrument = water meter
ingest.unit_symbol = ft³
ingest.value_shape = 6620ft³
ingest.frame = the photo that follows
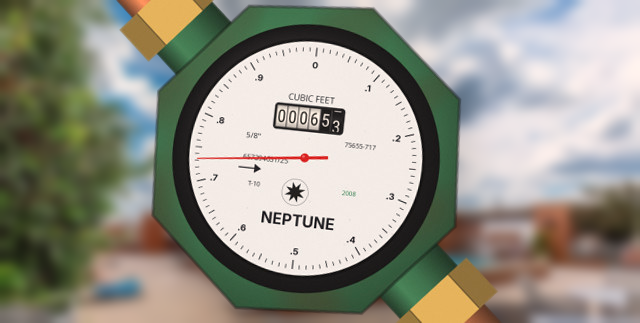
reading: 652.73ft³
